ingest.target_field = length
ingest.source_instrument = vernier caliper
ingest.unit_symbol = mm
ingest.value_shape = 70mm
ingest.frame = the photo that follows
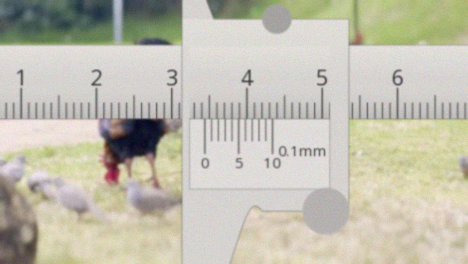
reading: 34.4mm
